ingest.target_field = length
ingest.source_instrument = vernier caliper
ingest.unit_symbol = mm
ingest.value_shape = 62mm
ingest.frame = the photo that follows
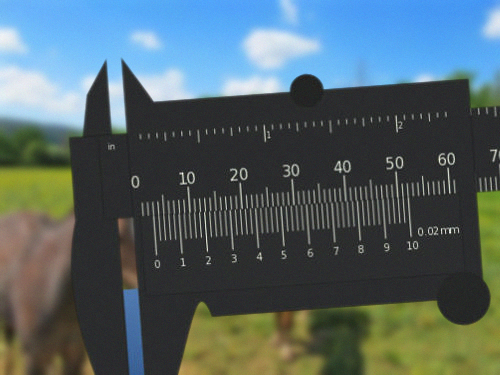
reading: 3.0mm
